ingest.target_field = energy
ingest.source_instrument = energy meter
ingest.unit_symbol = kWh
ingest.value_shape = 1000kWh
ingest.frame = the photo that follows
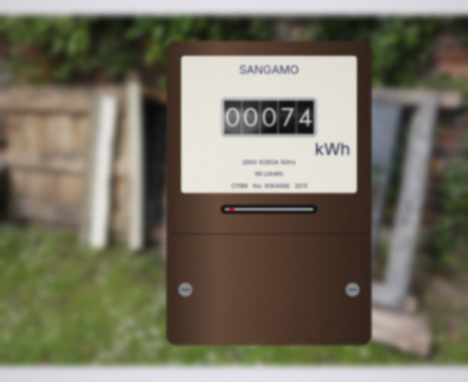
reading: 74kWh
